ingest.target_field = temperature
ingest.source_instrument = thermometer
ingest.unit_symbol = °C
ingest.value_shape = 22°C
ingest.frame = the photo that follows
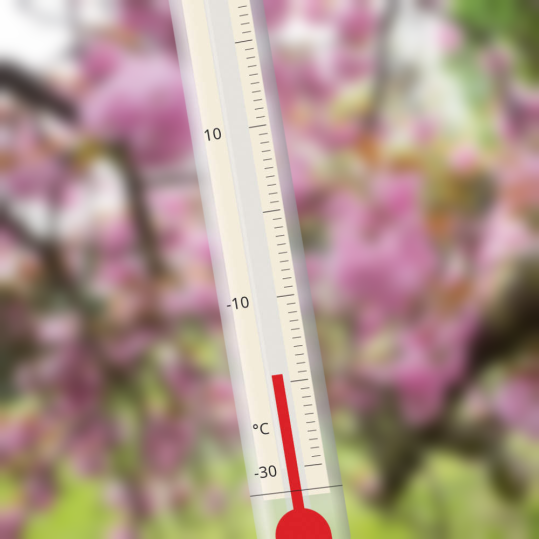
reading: -19°C
